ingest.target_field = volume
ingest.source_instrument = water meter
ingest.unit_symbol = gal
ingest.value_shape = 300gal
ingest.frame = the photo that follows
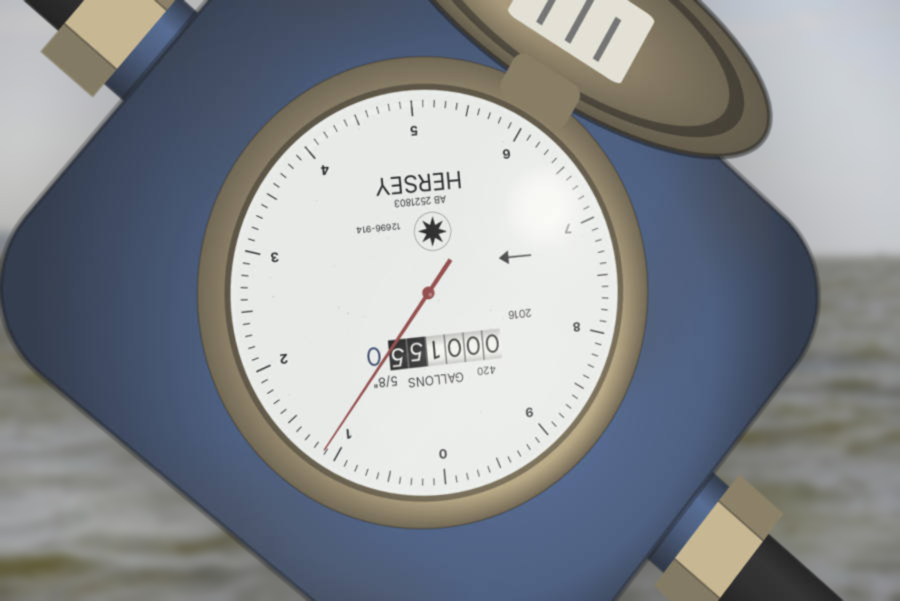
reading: 1551.1gal
